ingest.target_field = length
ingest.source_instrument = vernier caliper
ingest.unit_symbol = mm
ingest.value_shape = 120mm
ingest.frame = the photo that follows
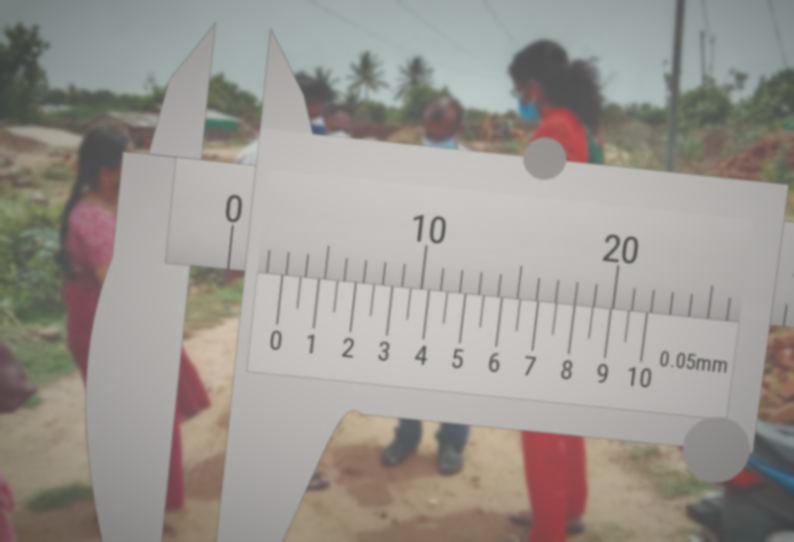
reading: 2.8mm
